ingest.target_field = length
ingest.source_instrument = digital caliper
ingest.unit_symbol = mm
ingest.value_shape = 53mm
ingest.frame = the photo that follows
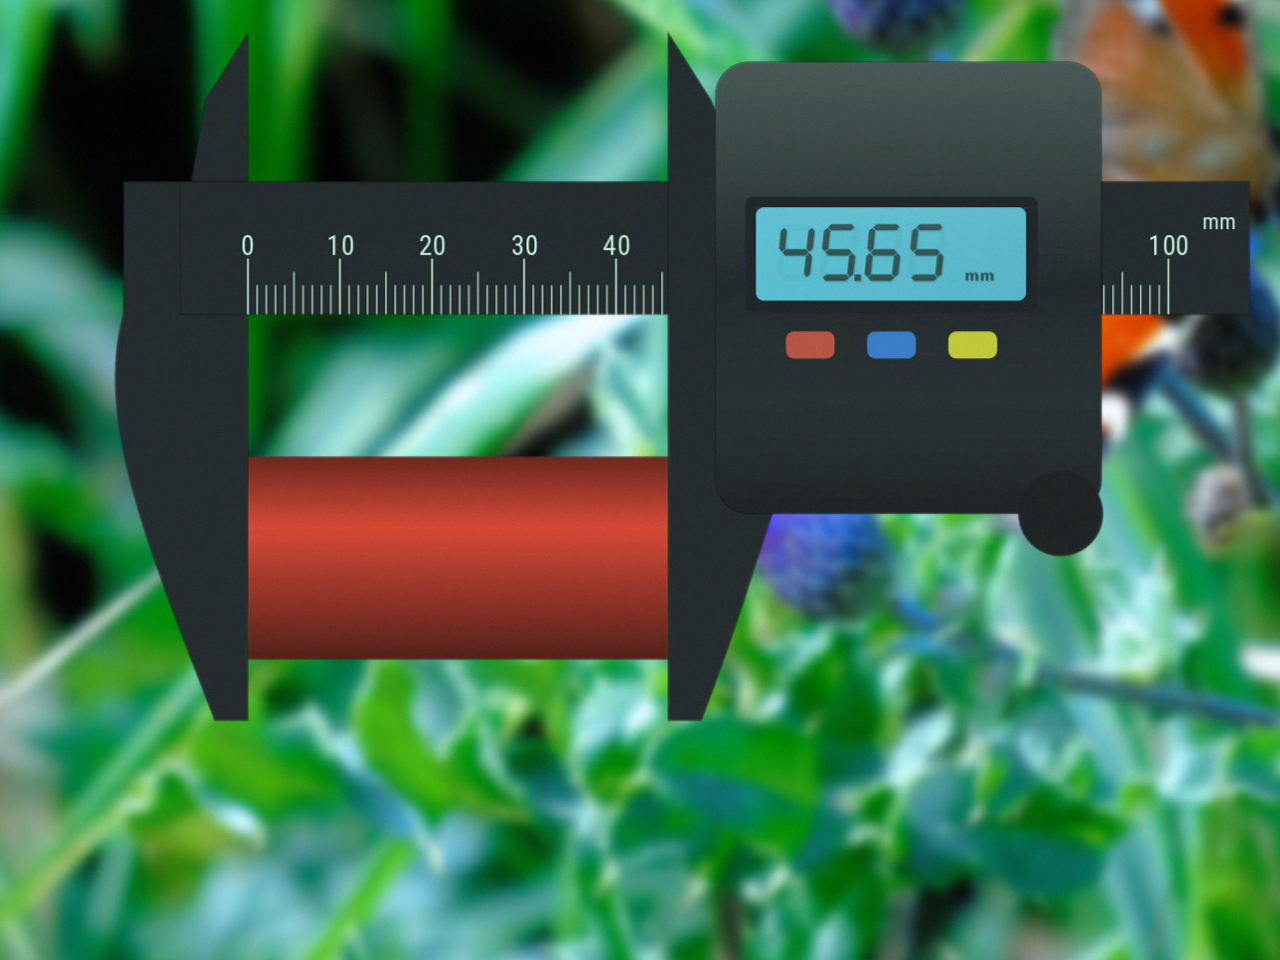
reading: 45.65mm
